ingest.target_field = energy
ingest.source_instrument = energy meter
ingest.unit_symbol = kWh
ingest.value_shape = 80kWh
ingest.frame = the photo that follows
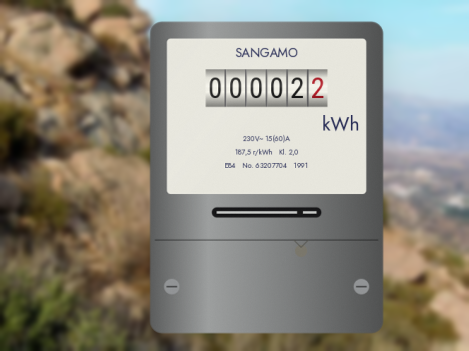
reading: 2.2kWh
